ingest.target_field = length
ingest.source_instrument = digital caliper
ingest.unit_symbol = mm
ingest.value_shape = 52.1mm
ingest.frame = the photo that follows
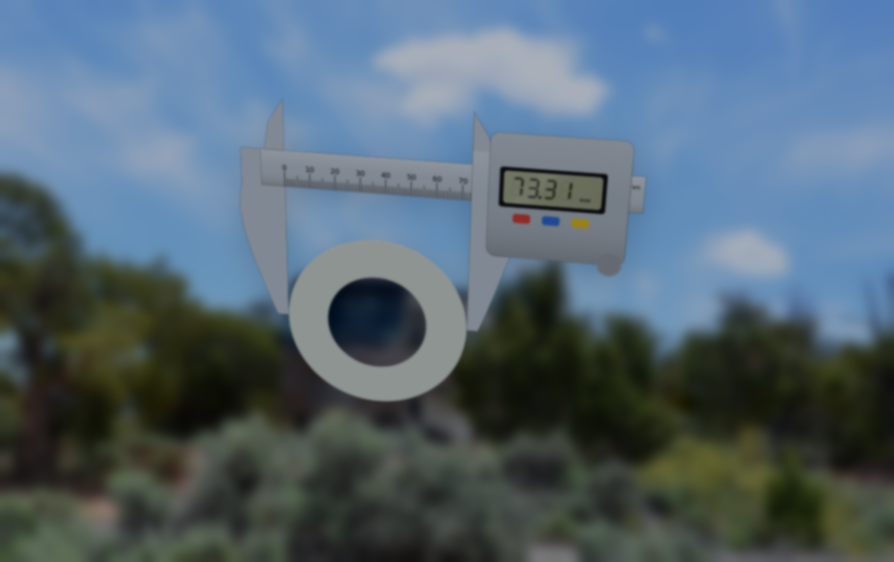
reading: 73.31mm
